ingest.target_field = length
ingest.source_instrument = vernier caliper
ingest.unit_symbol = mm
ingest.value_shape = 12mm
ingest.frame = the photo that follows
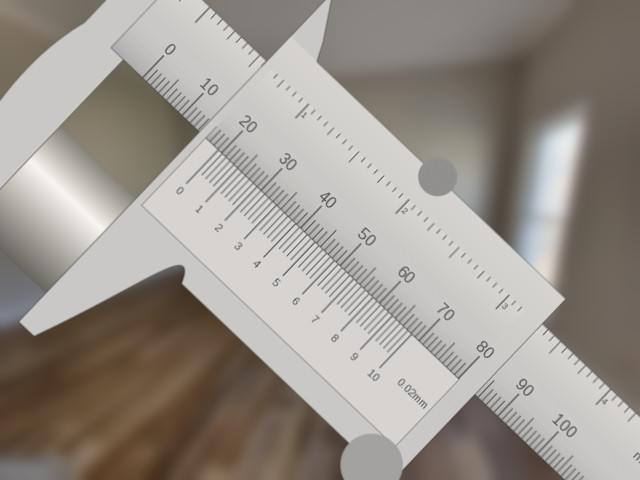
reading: 19.2mm
